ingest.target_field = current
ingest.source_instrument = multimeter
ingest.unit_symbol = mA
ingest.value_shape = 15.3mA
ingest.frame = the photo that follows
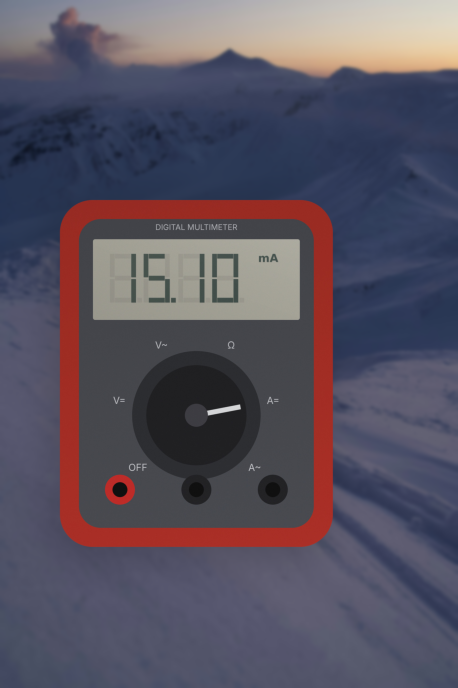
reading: 15.10mA
